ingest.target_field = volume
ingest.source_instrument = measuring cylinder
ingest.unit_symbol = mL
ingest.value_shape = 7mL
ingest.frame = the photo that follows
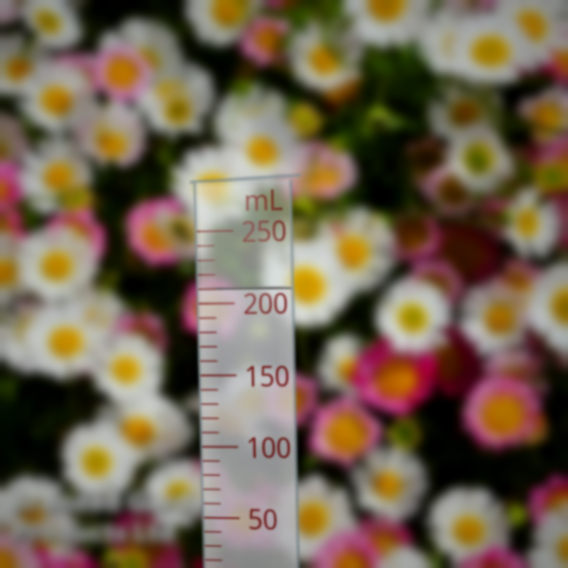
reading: 210mL
